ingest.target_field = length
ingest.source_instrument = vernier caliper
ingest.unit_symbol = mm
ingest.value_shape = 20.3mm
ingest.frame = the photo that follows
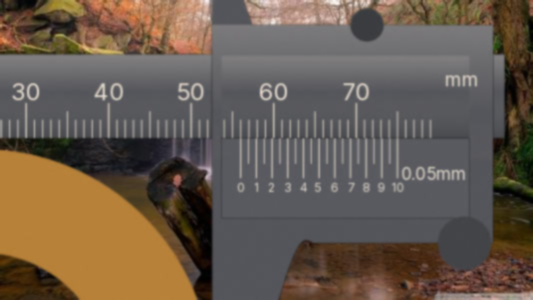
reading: 56.0mm
